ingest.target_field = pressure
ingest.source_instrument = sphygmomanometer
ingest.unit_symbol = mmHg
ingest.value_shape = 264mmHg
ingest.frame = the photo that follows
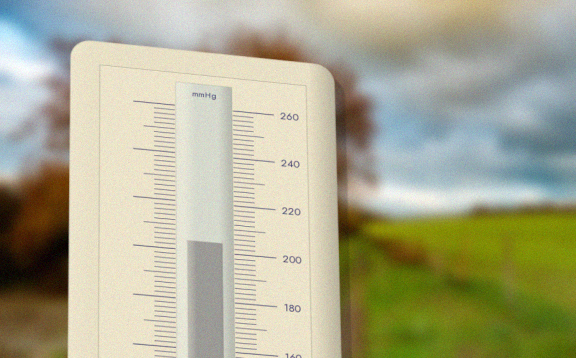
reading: 204mmHg
